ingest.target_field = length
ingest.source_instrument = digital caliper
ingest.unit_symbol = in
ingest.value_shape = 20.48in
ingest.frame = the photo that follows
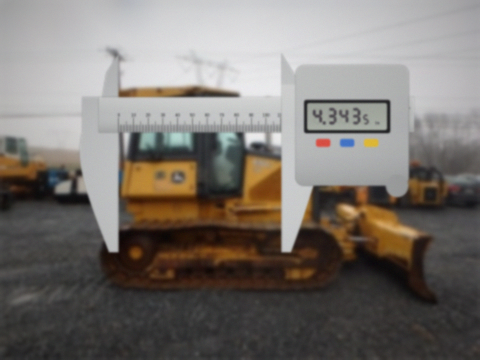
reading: 4.3435in
